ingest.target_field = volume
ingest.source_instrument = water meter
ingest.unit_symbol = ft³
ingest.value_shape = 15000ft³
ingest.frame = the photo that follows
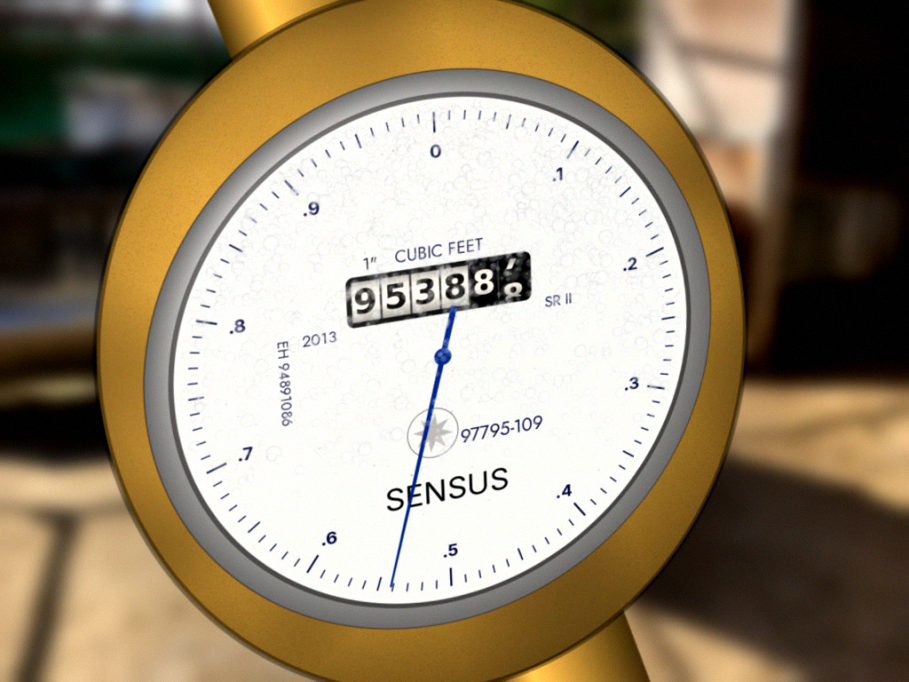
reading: 953887.54ft³
